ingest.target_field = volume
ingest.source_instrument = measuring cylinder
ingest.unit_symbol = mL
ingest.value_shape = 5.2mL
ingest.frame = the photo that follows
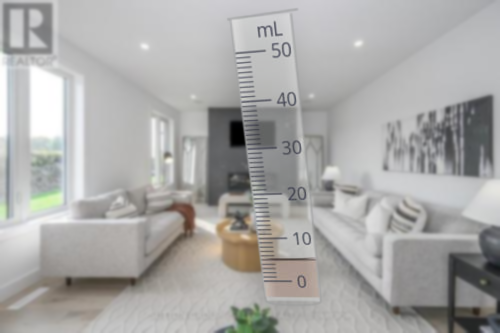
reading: 5mL
